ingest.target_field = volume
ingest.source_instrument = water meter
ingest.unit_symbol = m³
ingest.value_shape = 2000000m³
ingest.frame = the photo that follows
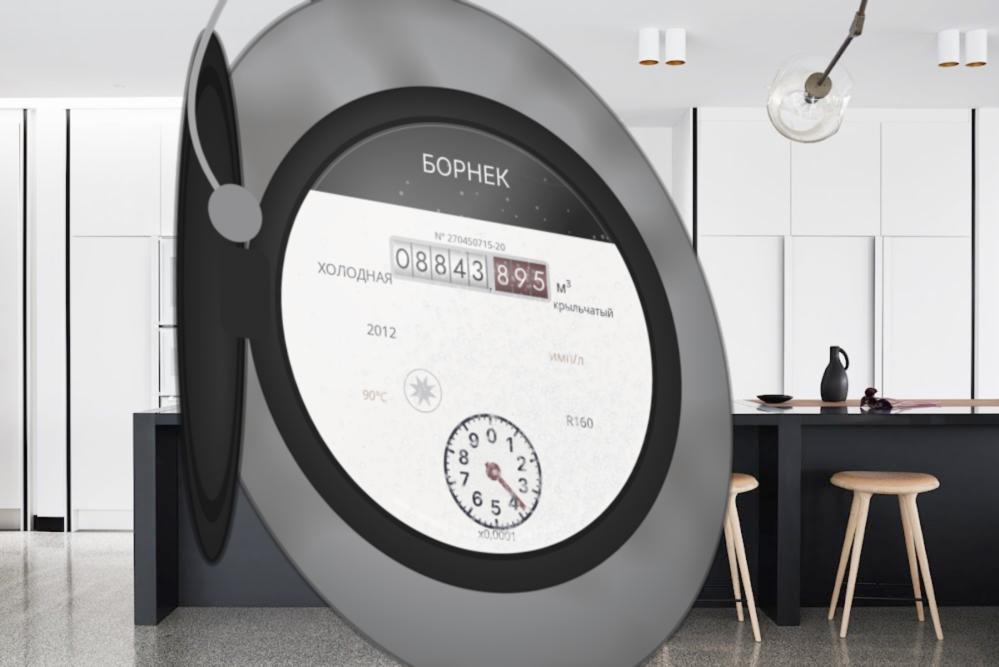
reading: 8843.8953m³
